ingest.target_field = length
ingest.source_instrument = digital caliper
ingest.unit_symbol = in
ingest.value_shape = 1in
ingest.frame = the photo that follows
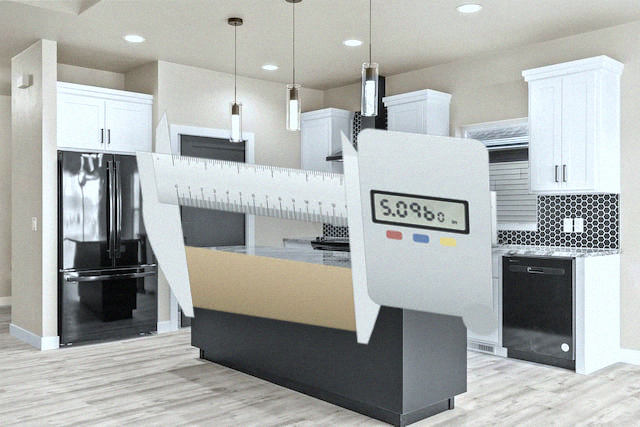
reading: 5.0960in
